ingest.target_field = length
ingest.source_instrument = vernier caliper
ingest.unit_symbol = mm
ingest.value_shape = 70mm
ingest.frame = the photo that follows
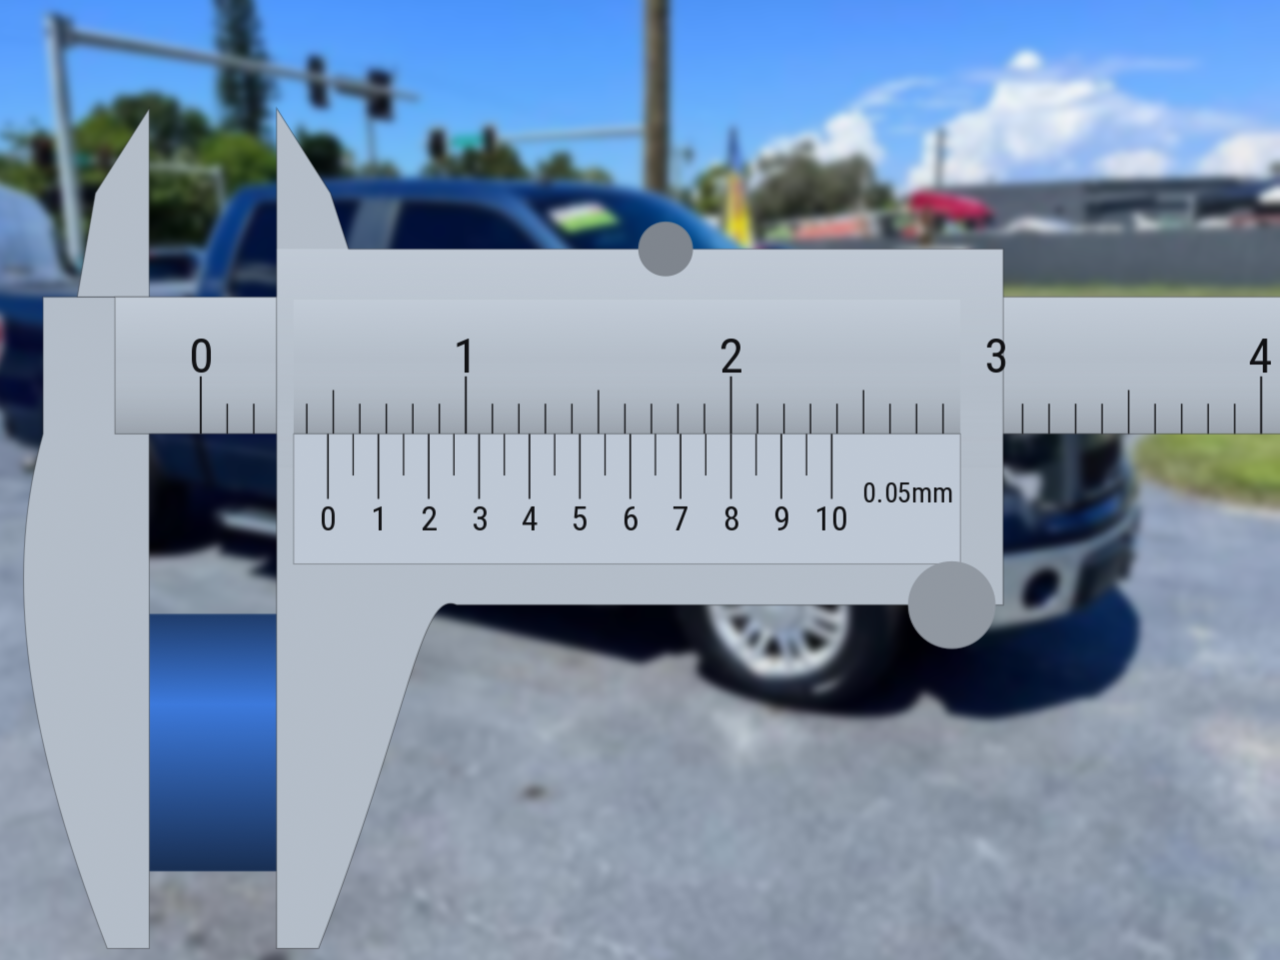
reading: 4.80mm
